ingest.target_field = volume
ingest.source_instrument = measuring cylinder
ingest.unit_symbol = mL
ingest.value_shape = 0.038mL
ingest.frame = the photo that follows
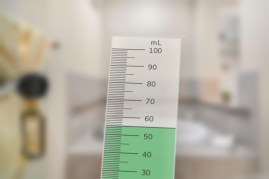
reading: 55mL
